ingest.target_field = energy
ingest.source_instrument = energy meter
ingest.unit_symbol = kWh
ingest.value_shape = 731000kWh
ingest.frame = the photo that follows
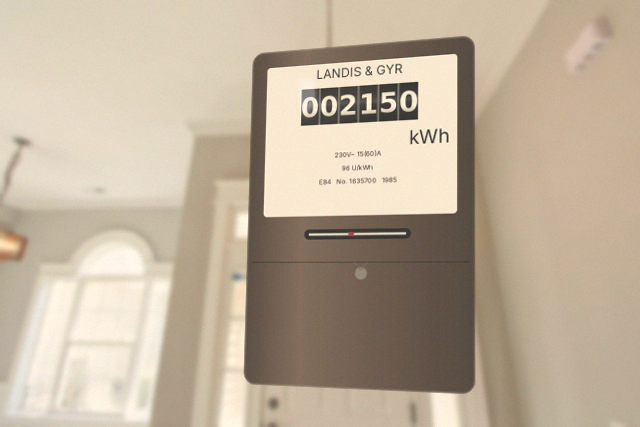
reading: 2150kWh
